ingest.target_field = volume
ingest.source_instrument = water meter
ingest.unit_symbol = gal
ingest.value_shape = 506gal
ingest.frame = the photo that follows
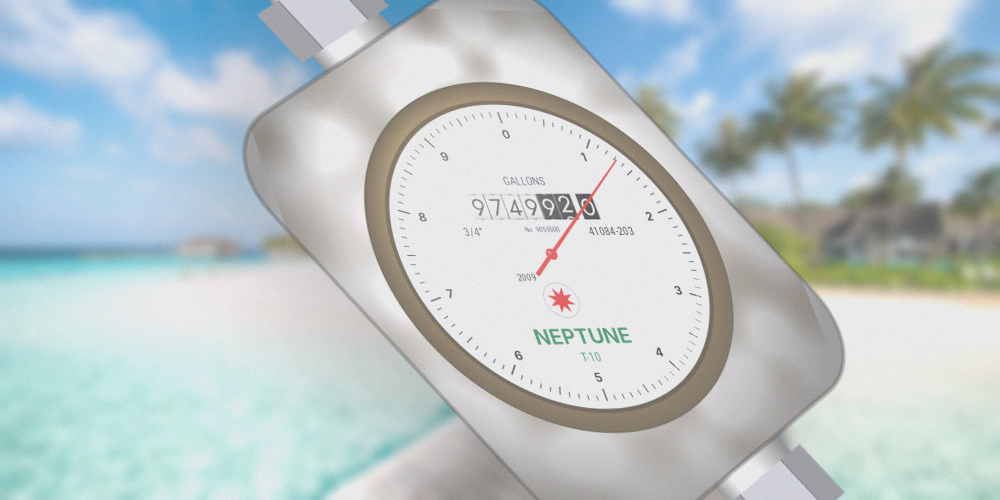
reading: 9749921.3gal
